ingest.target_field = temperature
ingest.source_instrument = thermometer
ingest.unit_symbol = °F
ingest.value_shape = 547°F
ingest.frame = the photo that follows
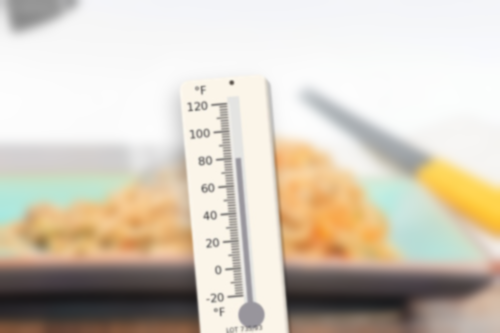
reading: 80°F
